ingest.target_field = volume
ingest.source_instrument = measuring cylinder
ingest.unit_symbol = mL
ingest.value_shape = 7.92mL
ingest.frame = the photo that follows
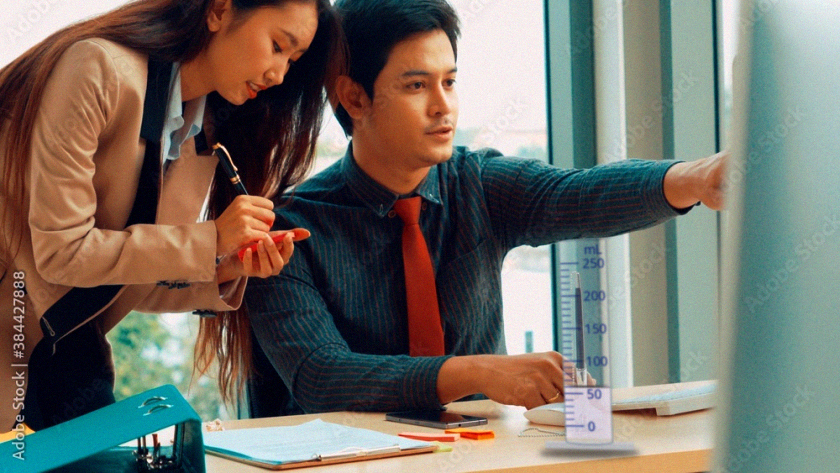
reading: 60mL
